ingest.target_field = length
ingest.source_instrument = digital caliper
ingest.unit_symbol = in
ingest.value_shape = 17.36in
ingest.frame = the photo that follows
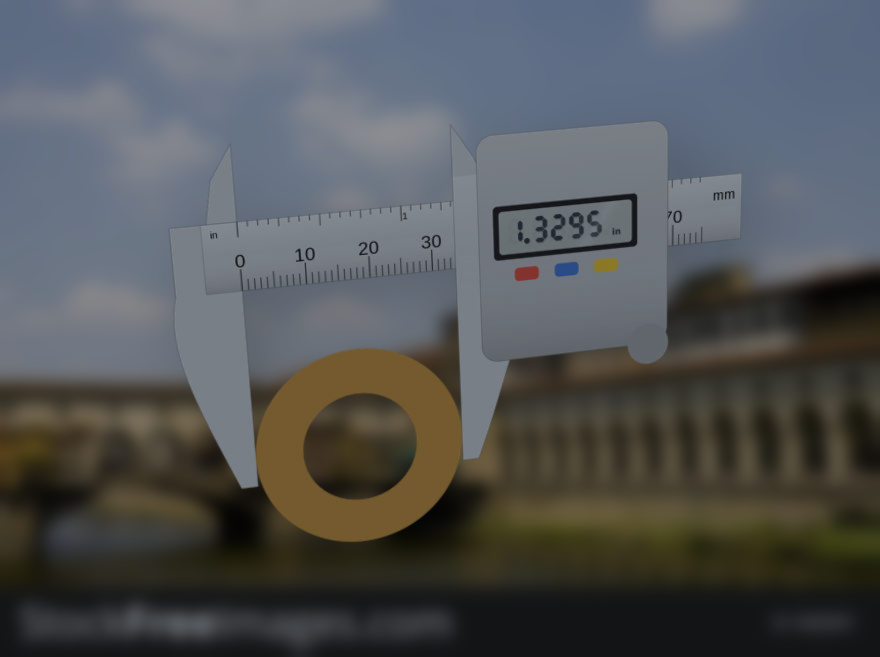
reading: 1.3295in
